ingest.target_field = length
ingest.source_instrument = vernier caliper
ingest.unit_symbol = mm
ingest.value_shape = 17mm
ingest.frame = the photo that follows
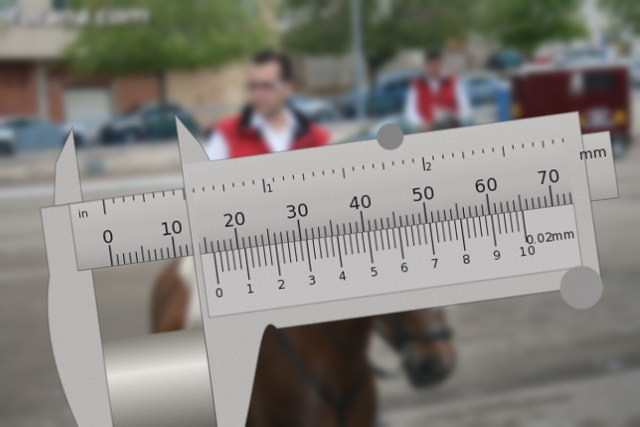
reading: 16.2mm
